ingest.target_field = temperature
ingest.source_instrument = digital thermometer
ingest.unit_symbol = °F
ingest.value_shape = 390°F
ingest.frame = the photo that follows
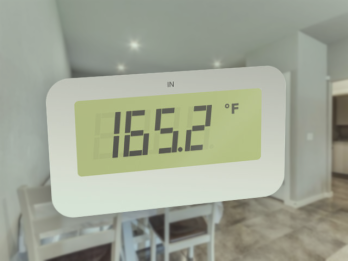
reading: 165.2°F
